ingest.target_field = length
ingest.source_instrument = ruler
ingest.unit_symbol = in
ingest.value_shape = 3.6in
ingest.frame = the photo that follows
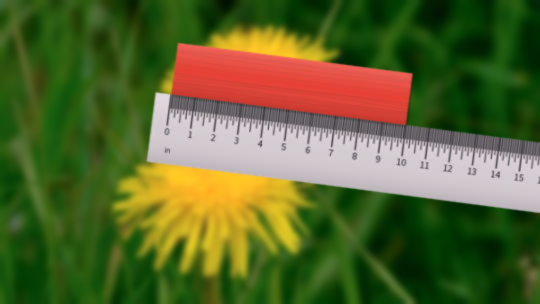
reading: 10in
